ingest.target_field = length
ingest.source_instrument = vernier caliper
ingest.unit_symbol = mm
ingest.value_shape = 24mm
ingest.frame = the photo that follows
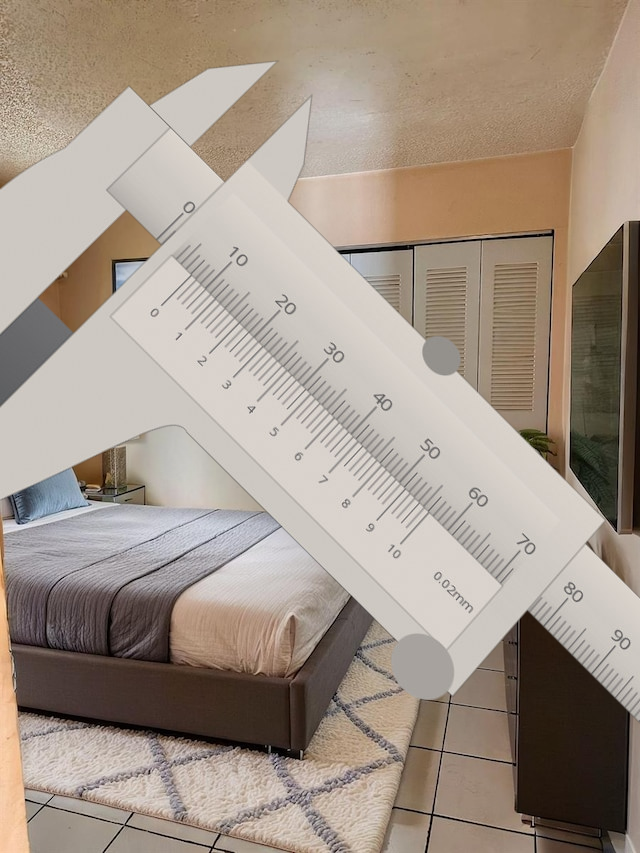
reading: 7.2mm
